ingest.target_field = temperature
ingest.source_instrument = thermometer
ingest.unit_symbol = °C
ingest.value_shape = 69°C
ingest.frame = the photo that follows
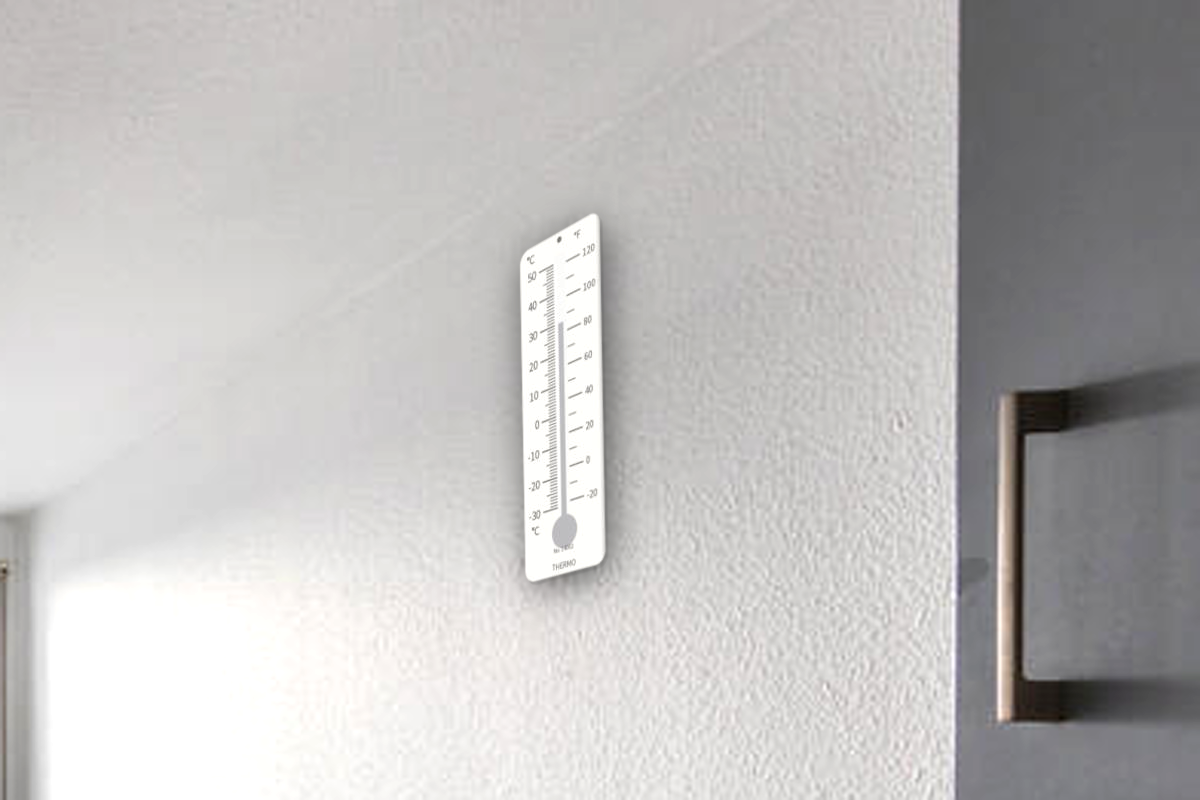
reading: 30°C
